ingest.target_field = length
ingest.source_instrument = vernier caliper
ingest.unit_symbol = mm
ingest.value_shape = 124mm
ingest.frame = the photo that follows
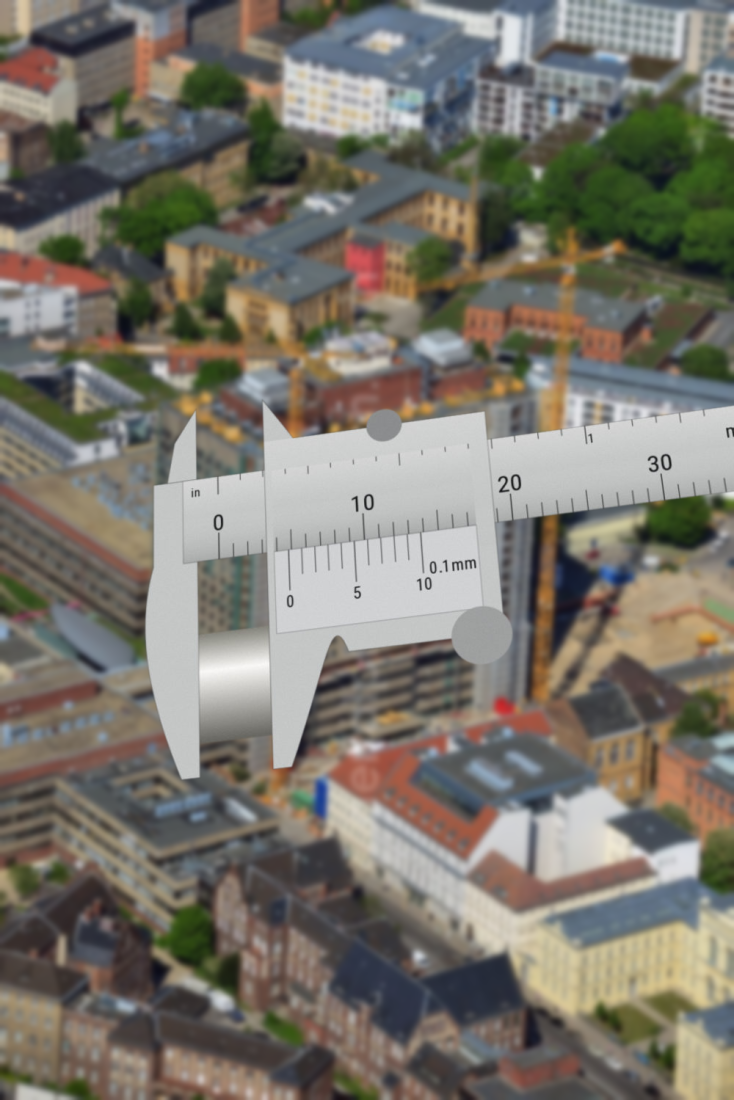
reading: 4.8mm
